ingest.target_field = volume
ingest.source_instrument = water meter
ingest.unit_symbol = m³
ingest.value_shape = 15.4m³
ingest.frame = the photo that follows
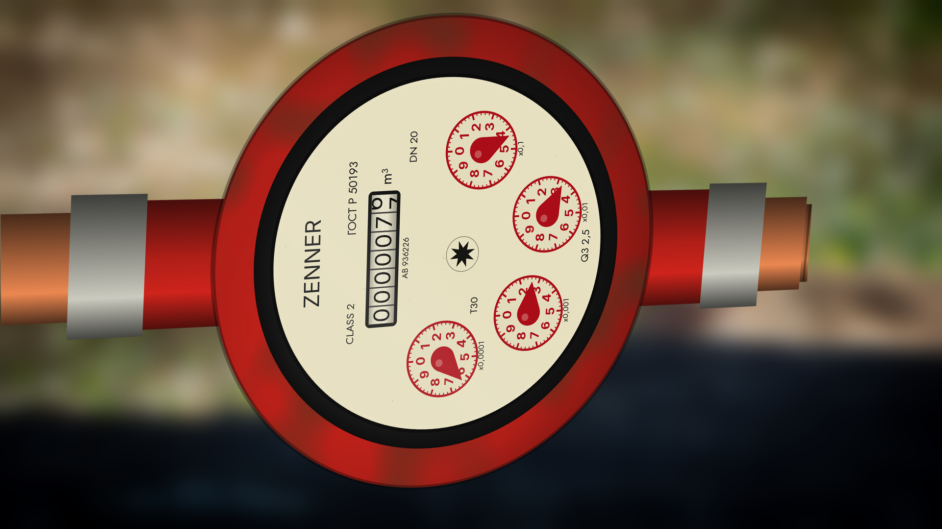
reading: 76.4326m³
